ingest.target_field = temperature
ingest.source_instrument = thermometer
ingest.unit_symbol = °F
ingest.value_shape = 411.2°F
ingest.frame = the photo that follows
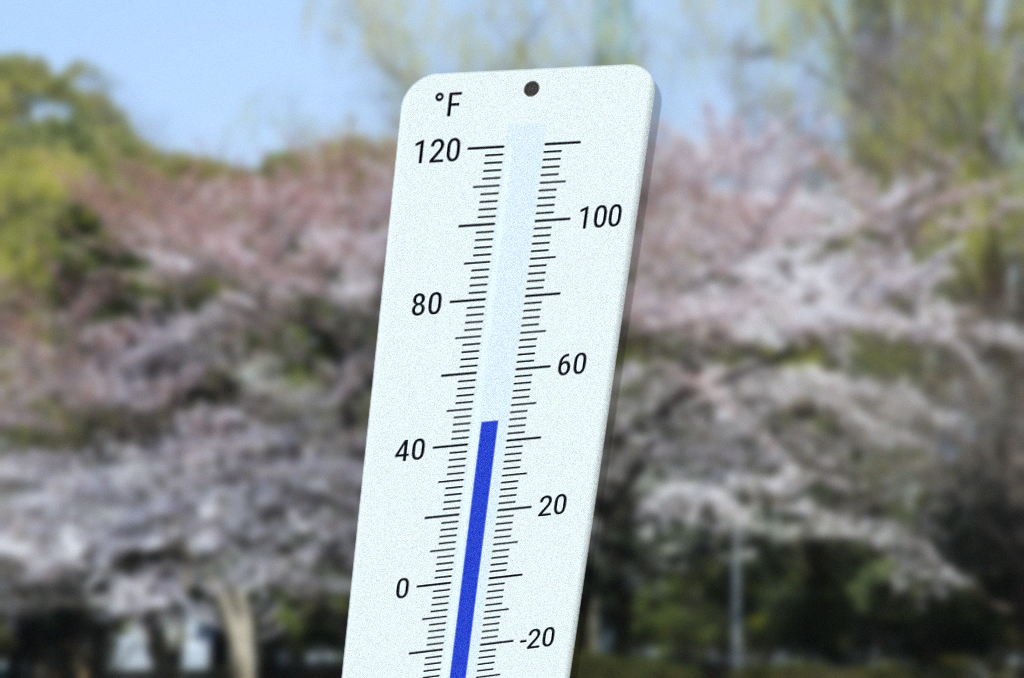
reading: 46°F
